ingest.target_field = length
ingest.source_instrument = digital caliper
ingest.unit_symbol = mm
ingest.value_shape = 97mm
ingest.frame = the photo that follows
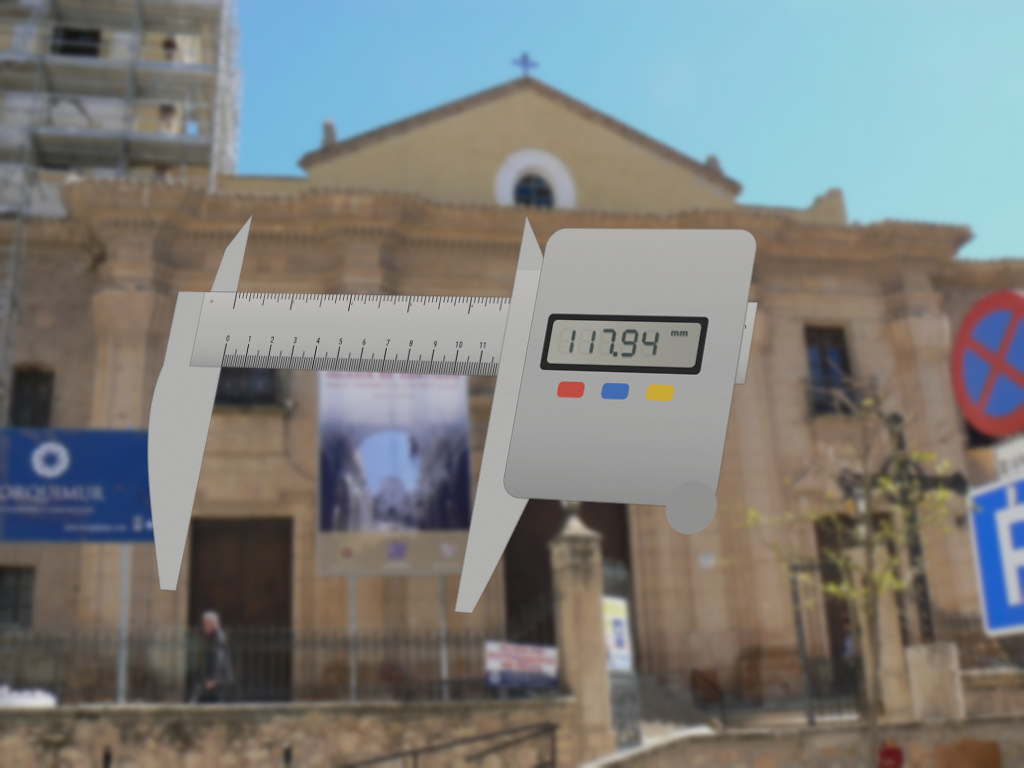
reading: 117.94mm
